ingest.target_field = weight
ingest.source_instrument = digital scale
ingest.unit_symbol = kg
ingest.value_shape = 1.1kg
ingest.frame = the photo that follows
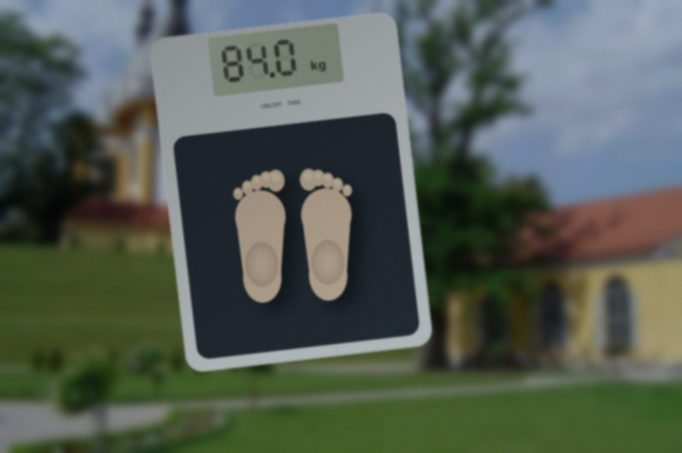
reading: 84.0kg
